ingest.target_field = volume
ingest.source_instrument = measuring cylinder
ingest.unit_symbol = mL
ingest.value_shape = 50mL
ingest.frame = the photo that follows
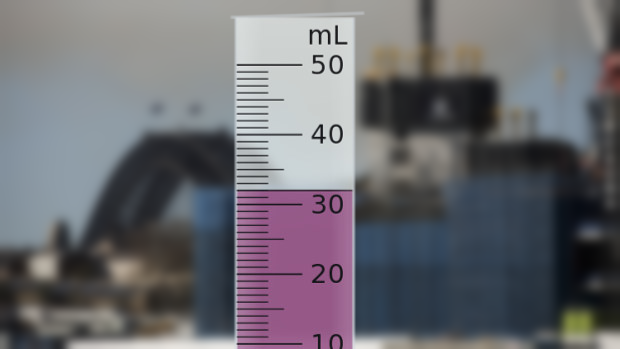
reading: 32mL
